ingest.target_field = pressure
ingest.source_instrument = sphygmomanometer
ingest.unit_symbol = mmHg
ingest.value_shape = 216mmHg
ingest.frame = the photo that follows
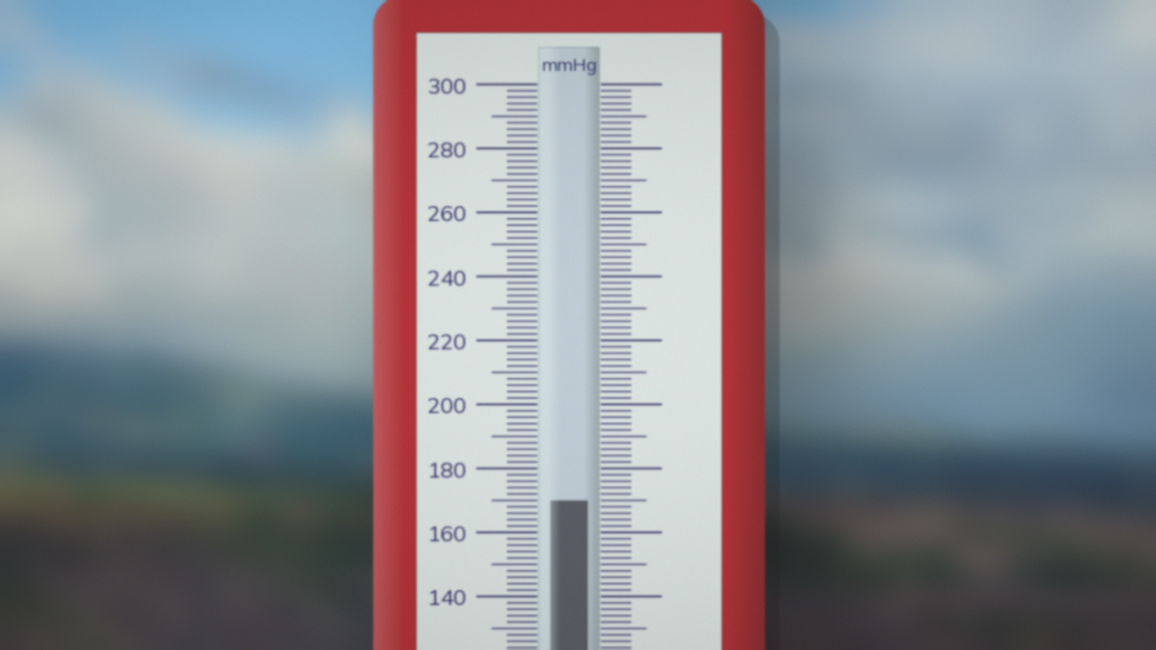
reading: 170mmHg
